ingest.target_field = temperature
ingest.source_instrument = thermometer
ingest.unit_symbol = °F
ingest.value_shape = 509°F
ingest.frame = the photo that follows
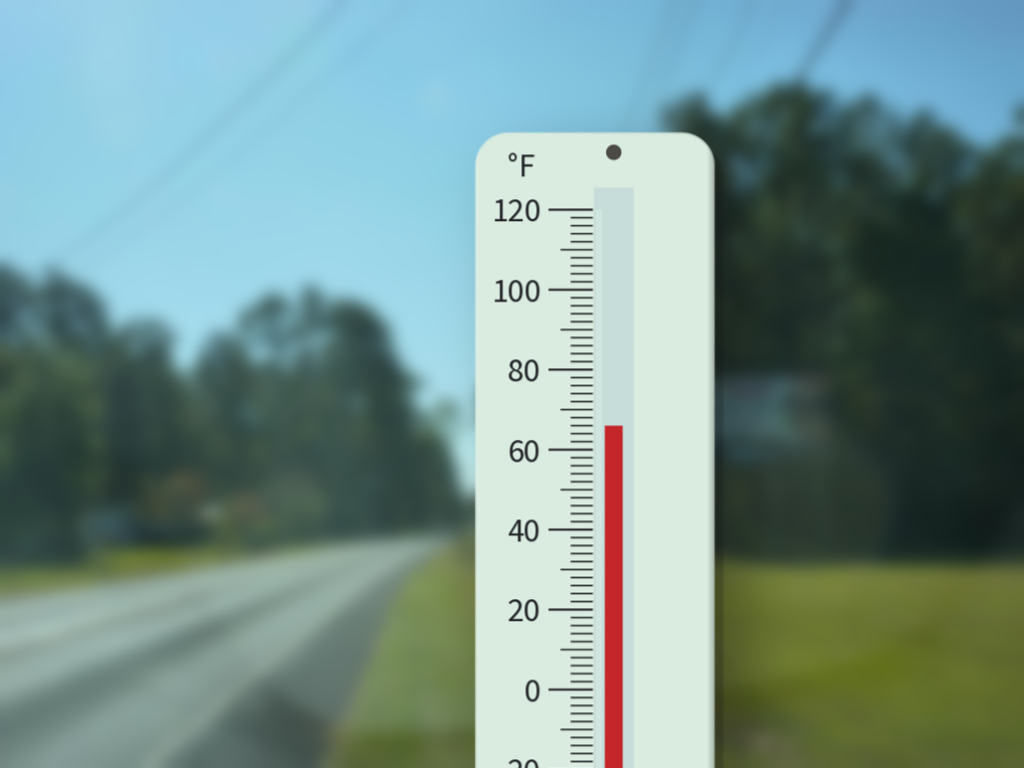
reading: 66°F
